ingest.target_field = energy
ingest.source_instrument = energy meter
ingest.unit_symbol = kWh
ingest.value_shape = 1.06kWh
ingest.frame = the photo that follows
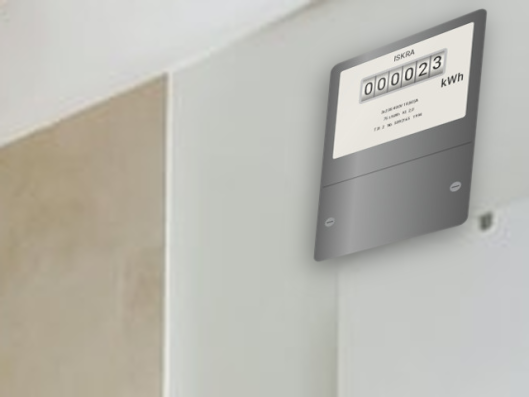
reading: 23kWh
